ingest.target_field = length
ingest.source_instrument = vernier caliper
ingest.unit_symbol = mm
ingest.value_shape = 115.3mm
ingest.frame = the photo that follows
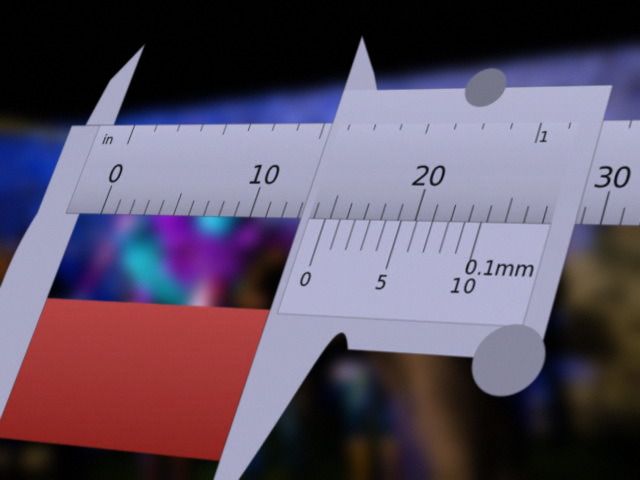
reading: 14.7mm
